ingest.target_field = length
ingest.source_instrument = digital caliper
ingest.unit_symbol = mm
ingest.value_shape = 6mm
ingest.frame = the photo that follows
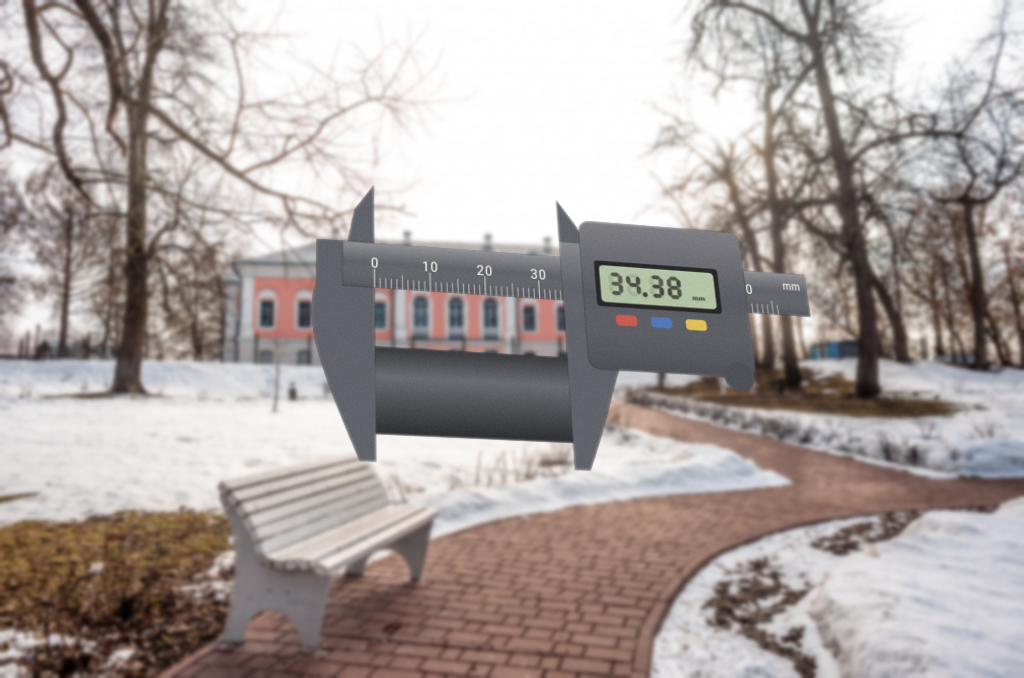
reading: 34.38mm
